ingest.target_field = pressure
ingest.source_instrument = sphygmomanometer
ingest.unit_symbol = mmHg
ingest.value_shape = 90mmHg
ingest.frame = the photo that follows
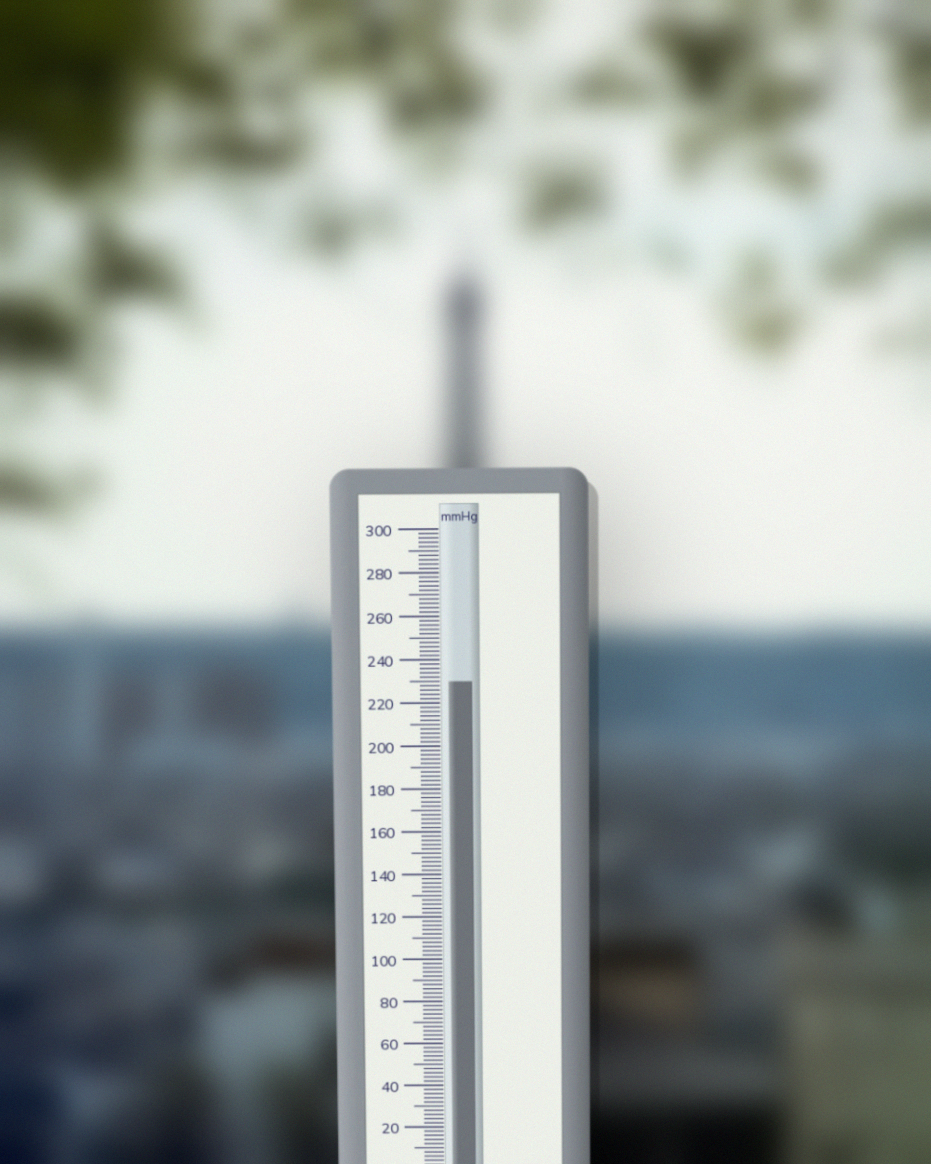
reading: 230mmHg
